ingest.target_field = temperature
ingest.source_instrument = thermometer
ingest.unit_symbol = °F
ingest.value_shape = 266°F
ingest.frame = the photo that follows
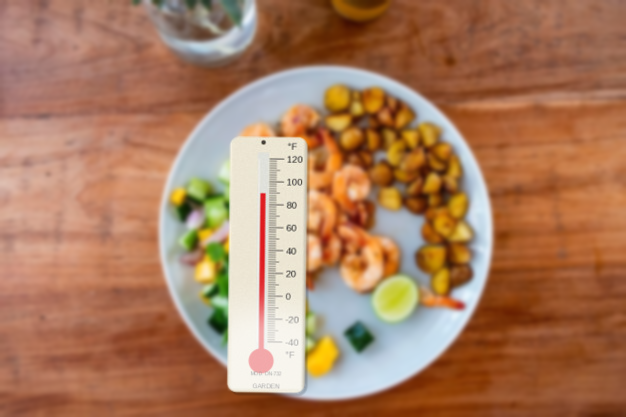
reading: 90°F
